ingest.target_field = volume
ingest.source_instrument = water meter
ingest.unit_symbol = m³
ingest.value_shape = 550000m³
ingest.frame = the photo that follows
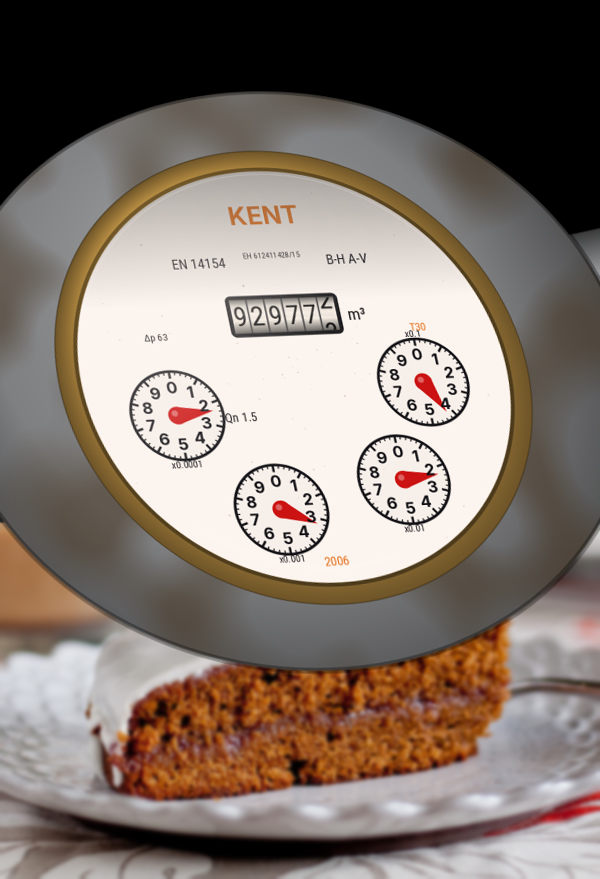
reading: 929772.4232m³
